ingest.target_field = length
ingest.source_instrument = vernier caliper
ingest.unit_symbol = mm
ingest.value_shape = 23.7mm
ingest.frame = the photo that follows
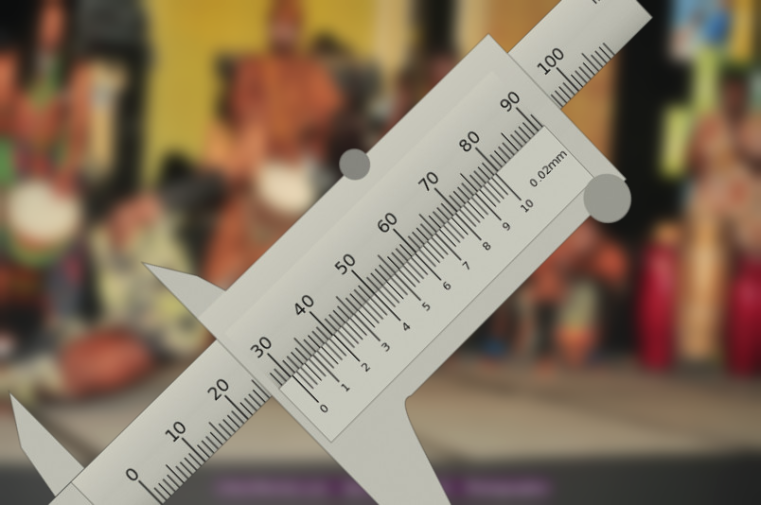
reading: 30.4mm
